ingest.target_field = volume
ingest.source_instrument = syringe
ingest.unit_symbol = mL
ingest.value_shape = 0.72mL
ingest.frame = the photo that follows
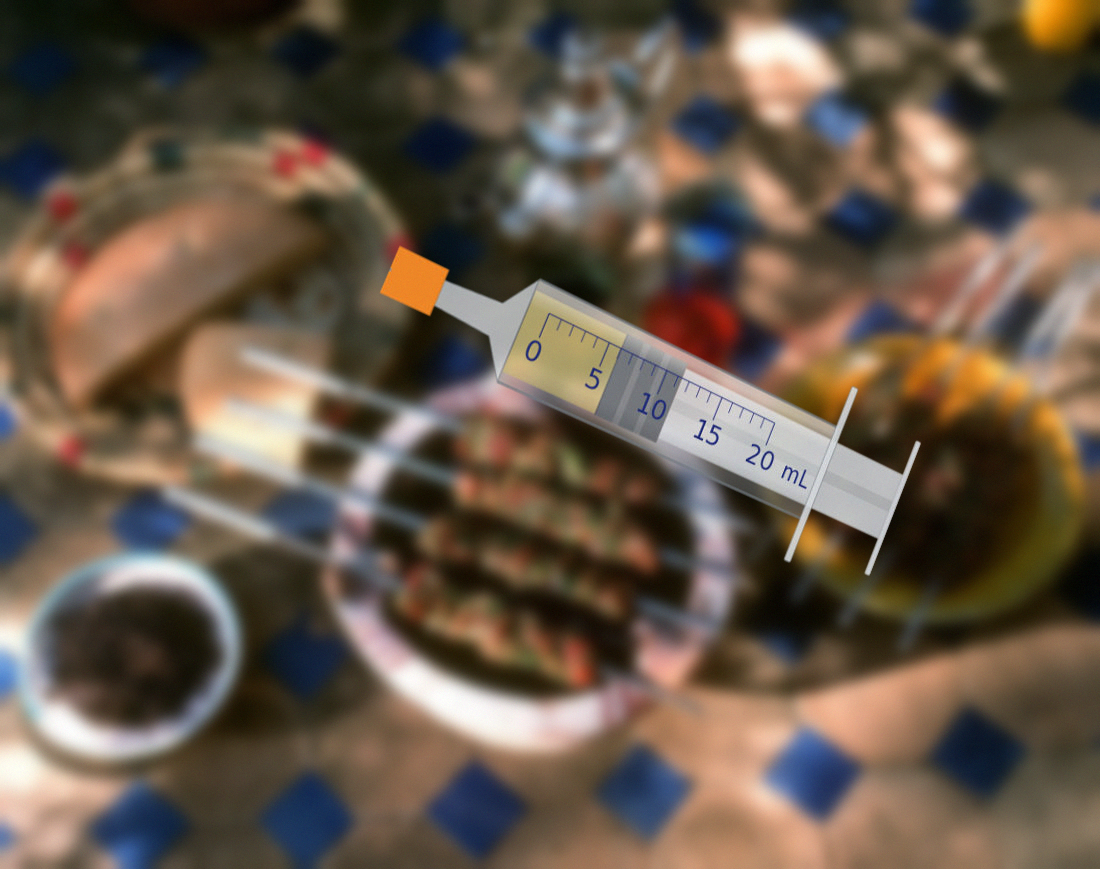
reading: 6mL
